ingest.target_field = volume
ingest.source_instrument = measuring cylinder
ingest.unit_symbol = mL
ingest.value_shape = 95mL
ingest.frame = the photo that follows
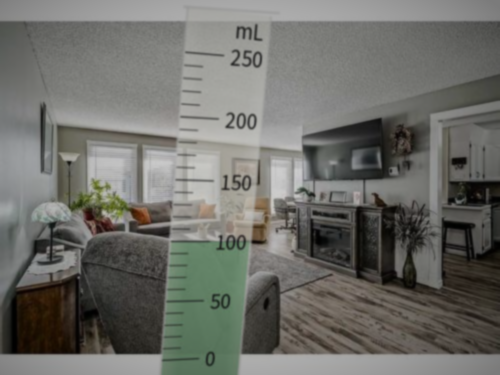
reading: 100mL
